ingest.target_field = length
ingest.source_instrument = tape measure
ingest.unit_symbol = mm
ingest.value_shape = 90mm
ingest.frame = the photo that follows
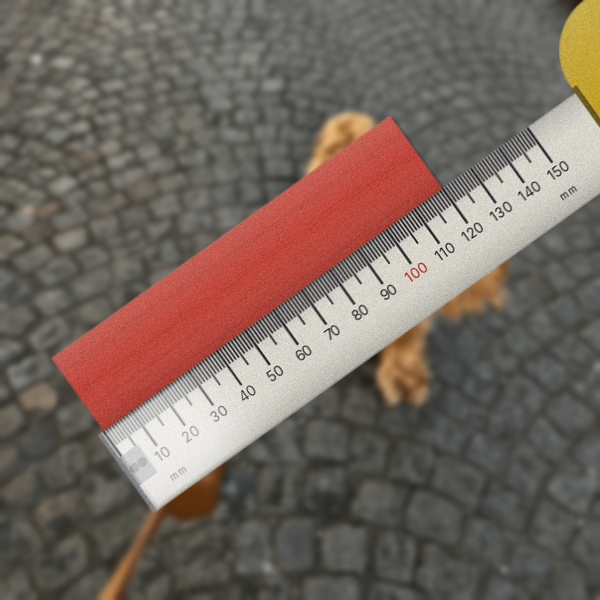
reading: 120mm
